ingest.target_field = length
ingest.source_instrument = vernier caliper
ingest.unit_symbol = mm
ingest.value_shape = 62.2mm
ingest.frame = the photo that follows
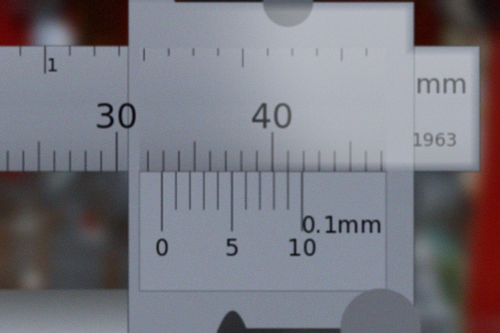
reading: 32.9mm
